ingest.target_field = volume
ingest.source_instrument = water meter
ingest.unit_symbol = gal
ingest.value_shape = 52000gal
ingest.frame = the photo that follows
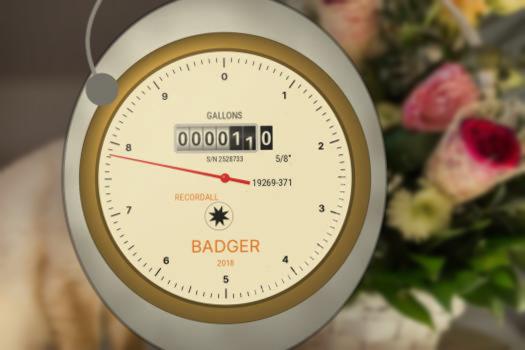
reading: 107.8gal
